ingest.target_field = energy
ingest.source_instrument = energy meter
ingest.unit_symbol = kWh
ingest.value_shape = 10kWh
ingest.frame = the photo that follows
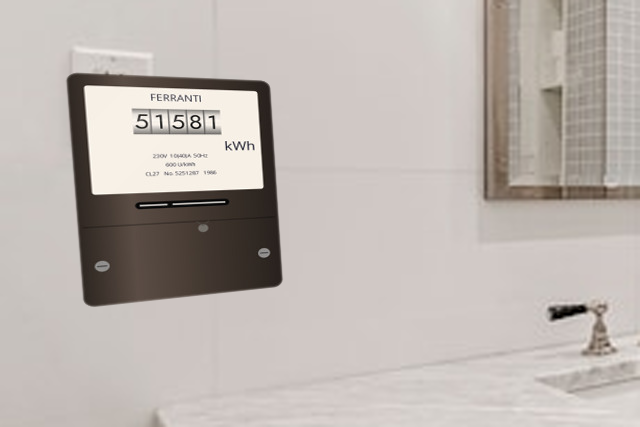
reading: 51581kWh
